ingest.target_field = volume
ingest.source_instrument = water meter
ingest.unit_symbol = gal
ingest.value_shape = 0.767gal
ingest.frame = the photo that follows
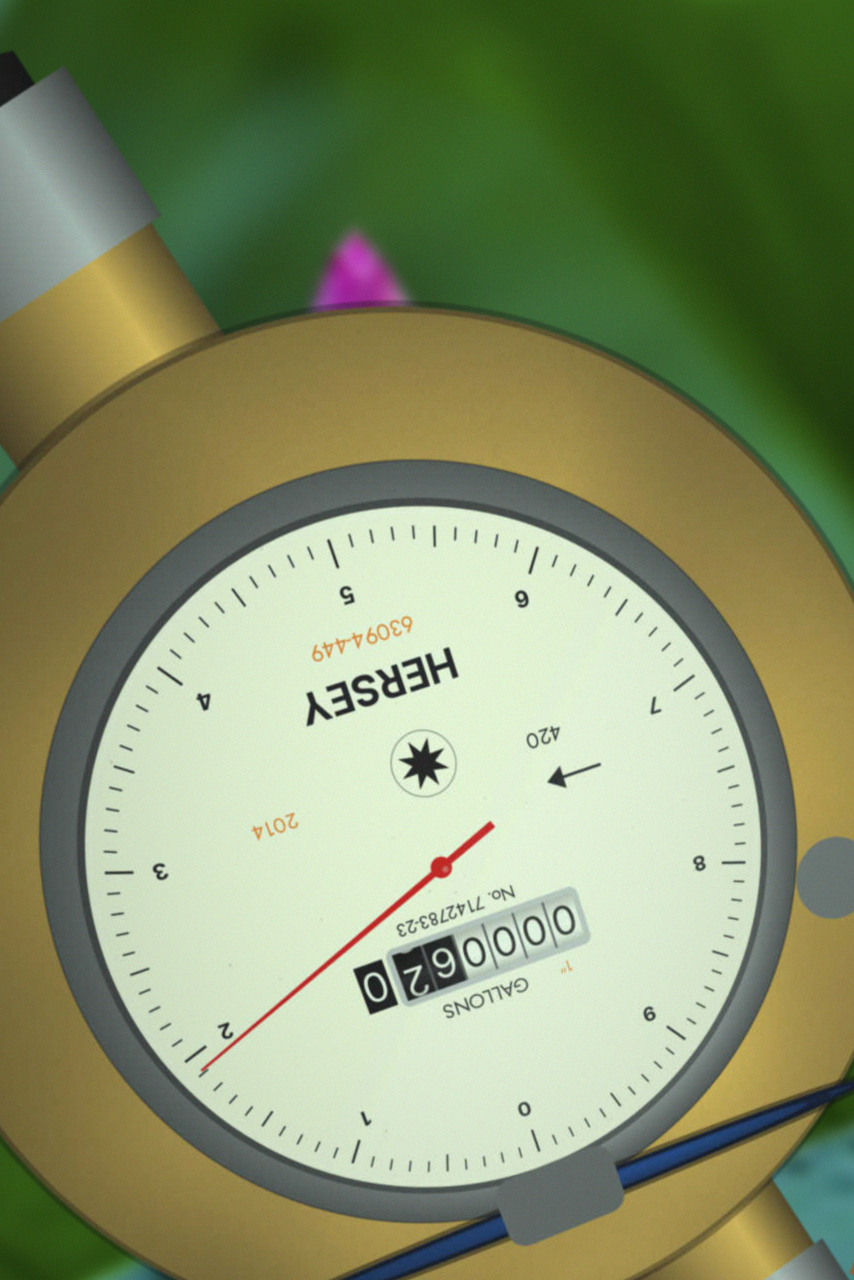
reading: 621.9gal
